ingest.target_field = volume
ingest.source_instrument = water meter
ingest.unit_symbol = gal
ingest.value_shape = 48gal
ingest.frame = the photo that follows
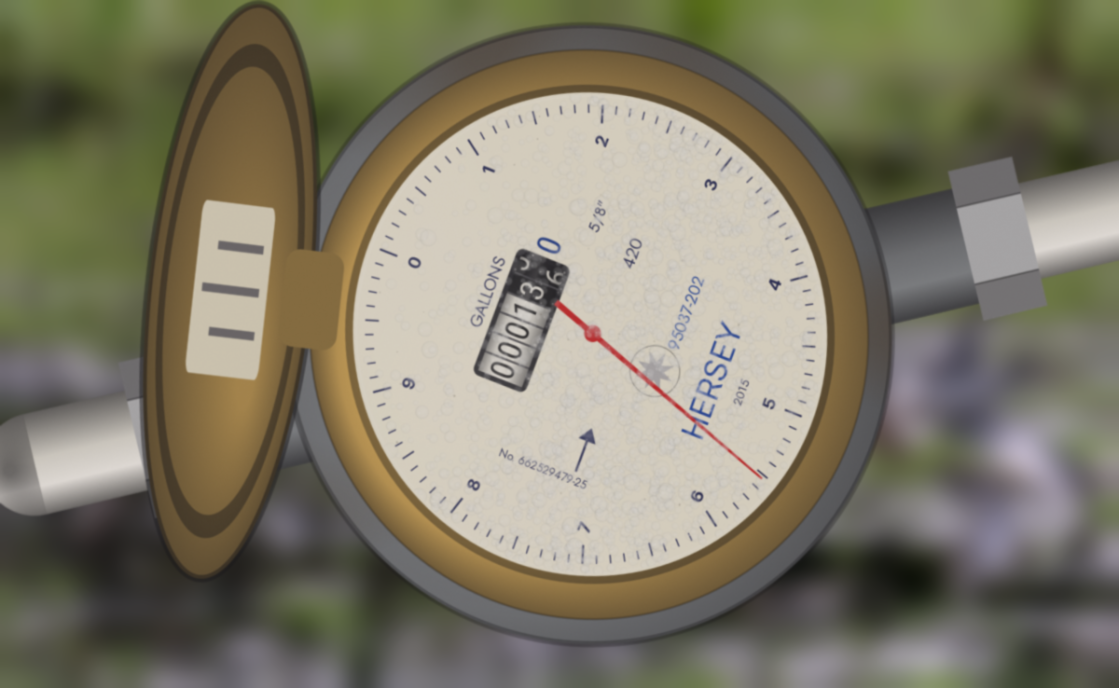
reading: 1355.5gal
